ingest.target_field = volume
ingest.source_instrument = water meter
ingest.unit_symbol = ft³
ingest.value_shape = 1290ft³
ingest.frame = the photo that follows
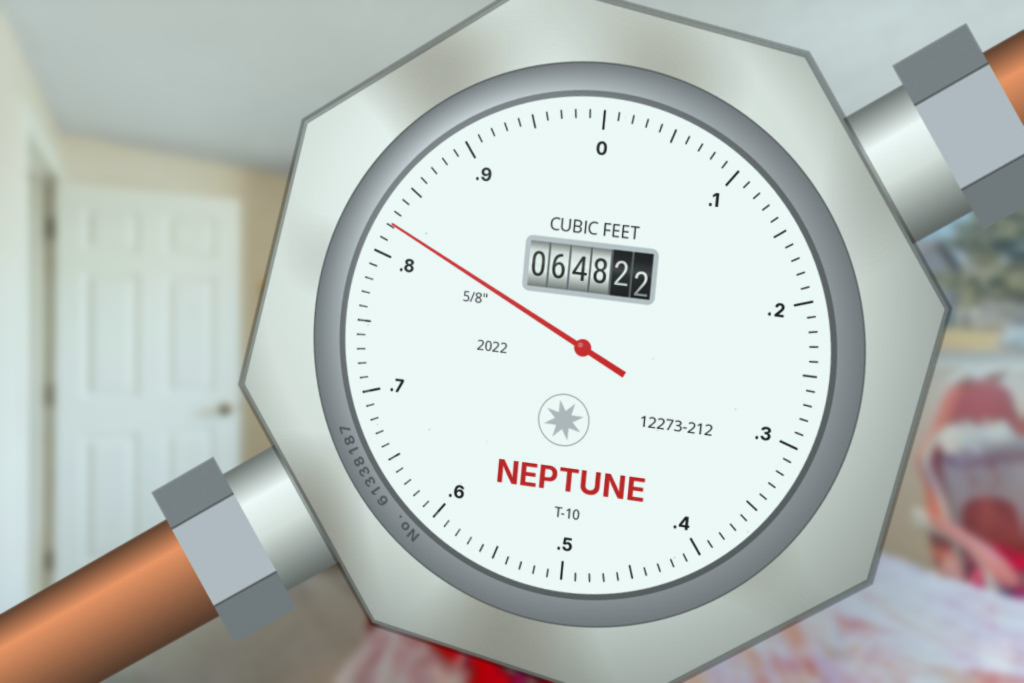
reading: 64821.82ft³
